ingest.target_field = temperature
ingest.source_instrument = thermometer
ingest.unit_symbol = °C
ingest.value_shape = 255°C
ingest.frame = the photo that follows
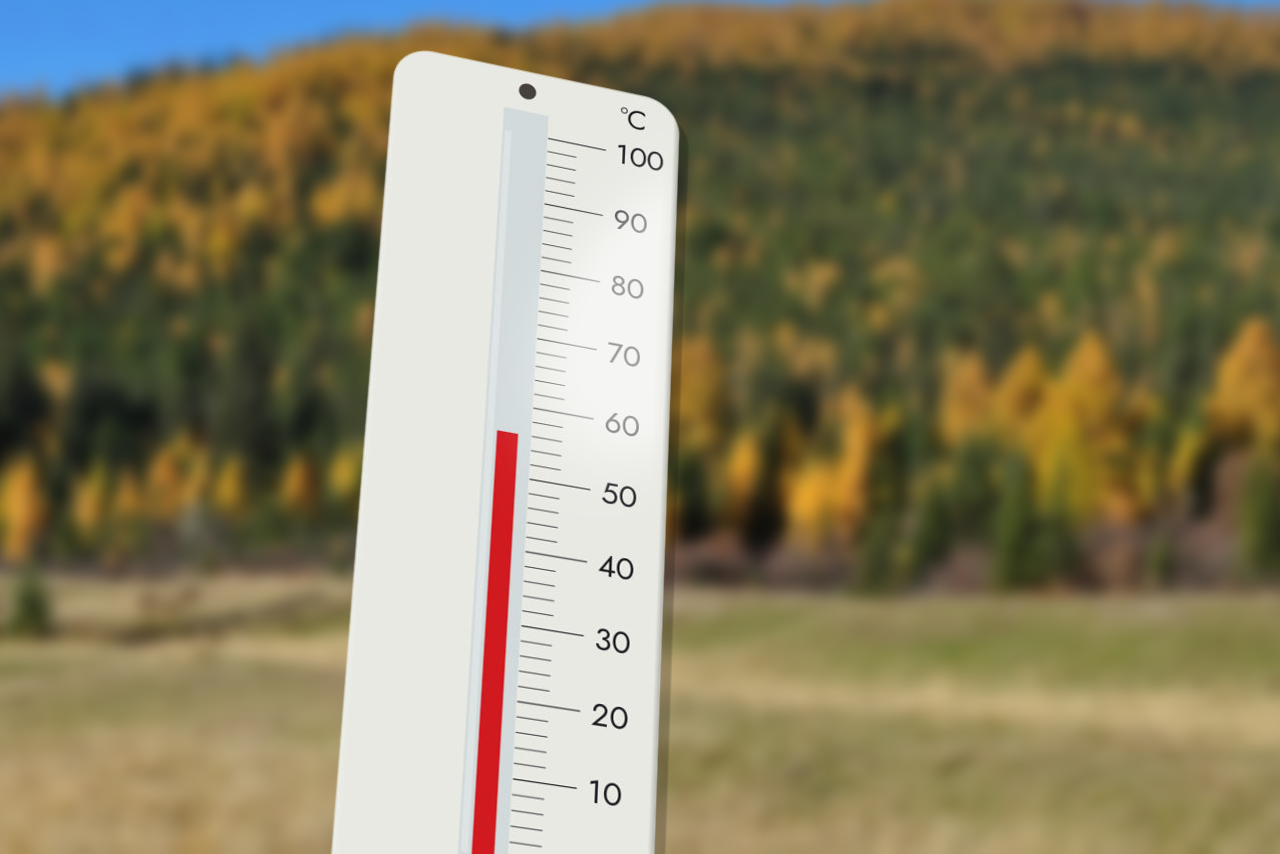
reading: 56°C
